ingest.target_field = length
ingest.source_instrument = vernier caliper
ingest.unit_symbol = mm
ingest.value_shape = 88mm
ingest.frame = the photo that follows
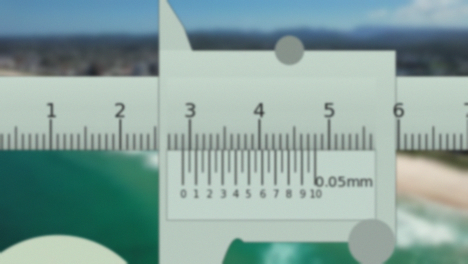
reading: 29.0mm
